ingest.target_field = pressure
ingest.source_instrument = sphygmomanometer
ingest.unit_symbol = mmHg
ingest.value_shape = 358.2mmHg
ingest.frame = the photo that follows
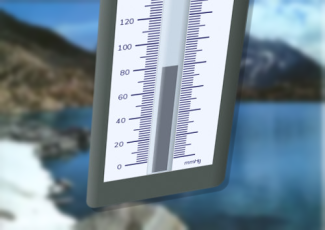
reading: 80mmHg
